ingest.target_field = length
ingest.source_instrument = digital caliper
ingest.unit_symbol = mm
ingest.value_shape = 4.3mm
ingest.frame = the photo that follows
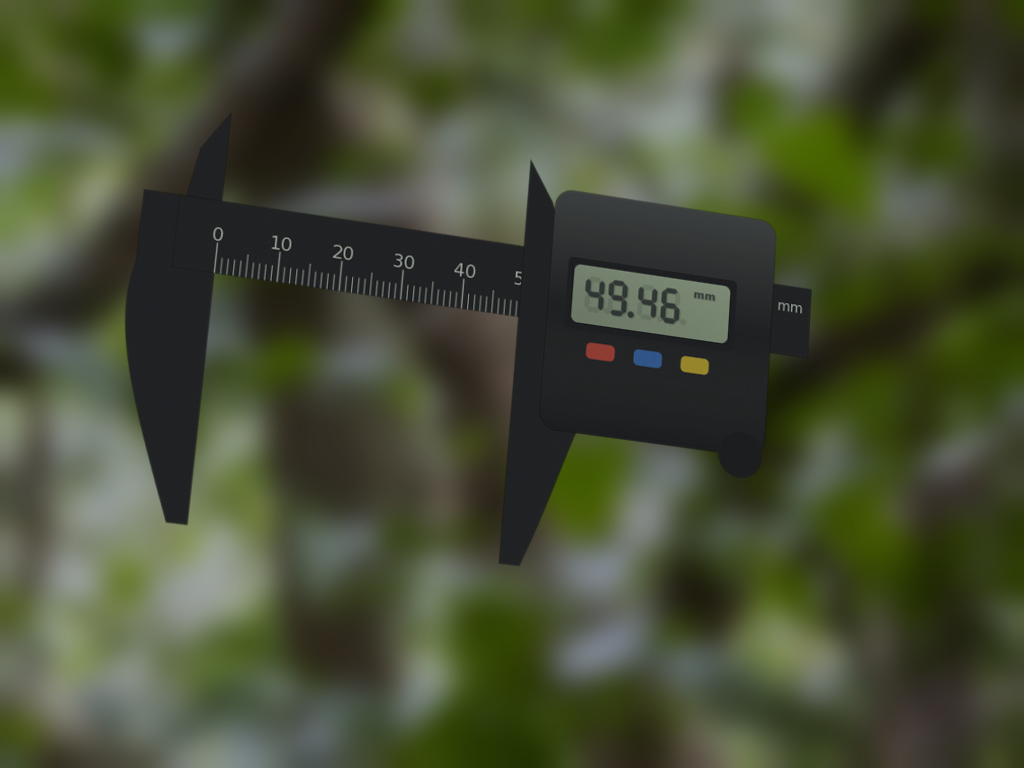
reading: 49.46mm
